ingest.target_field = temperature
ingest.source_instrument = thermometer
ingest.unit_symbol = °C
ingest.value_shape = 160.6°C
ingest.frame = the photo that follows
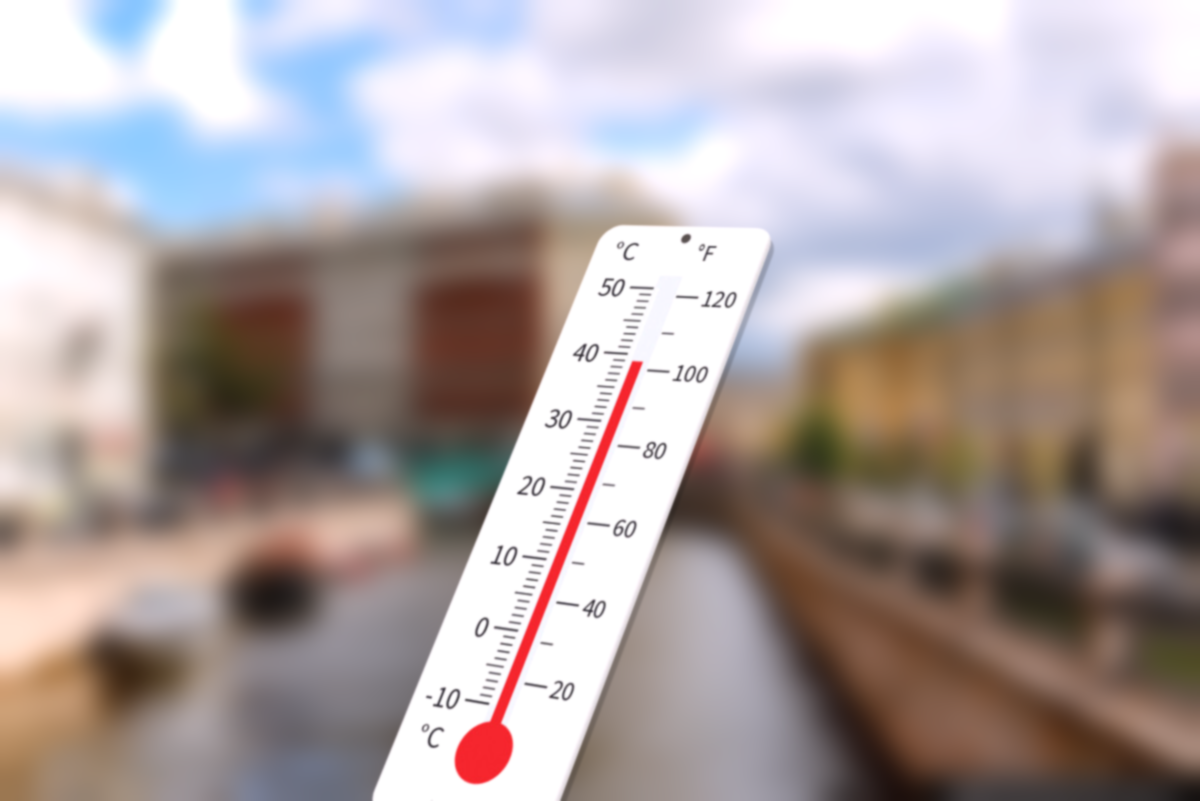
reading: 39°C
